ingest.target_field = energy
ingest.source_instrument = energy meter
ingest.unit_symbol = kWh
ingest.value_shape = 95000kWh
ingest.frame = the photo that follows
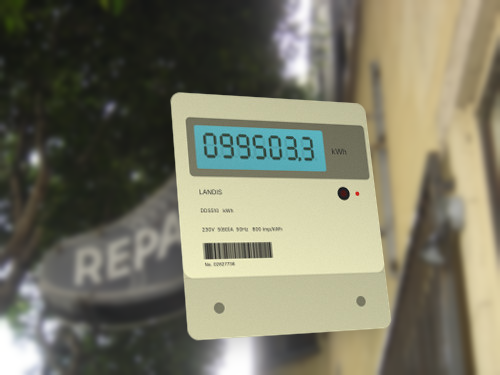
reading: 99503.3kWh
